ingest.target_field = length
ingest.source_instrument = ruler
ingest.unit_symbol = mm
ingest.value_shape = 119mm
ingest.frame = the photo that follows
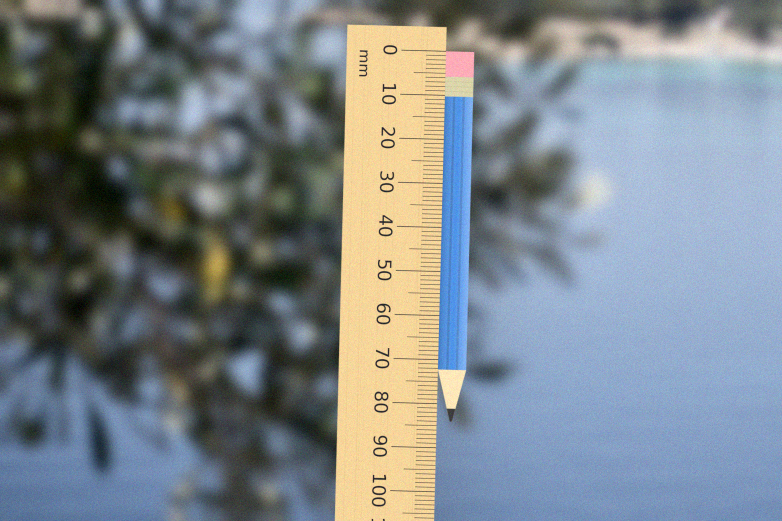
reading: 84mm
